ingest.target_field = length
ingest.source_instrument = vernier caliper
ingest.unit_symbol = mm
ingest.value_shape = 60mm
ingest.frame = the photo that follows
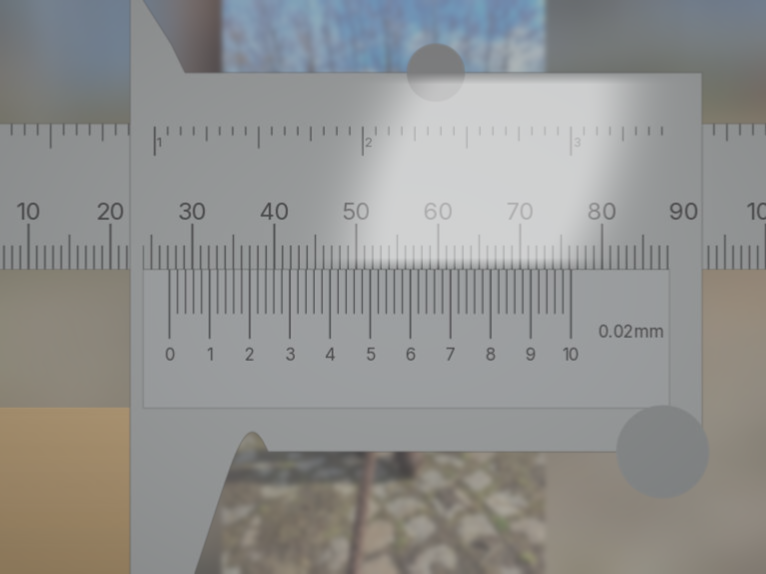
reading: 27.2mm
